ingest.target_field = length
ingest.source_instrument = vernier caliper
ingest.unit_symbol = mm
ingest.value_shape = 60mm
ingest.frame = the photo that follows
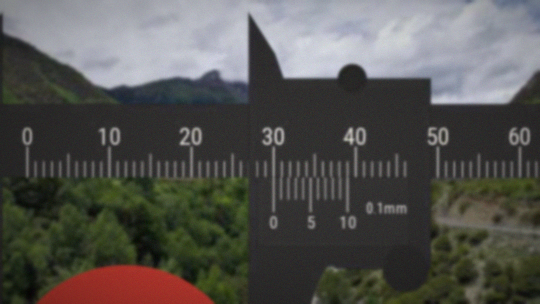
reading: 30.0mm
